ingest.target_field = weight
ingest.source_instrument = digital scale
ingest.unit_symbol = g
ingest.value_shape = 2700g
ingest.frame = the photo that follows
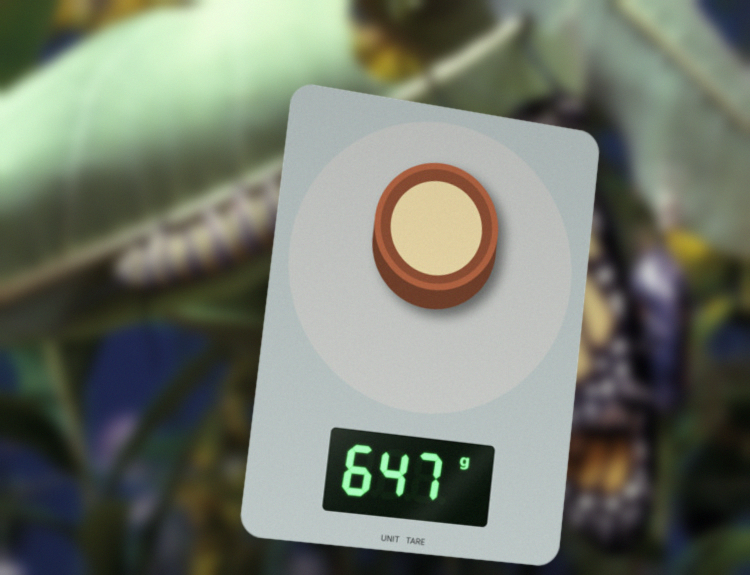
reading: 647g
